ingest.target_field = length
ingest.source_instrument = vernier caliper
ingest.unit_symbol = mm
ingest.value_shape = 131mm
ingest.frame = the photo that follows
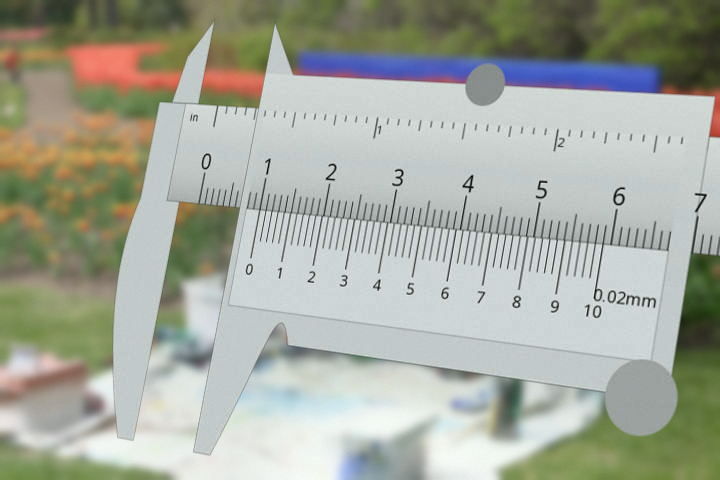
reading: 10.0mm
